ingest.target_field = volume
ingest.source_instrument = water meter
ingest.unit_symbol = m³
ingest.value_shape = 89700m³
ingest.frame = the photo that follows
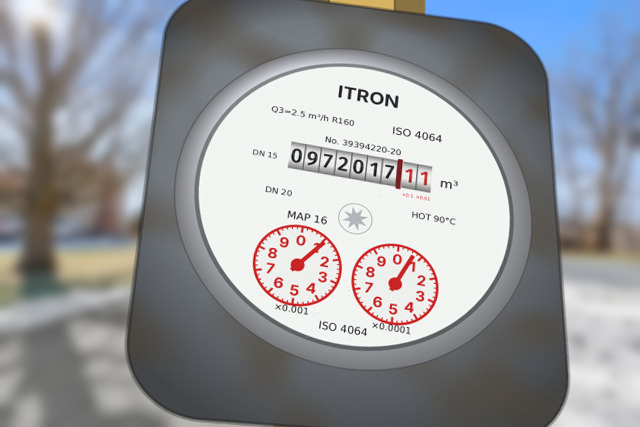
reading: 972017.1110m³
